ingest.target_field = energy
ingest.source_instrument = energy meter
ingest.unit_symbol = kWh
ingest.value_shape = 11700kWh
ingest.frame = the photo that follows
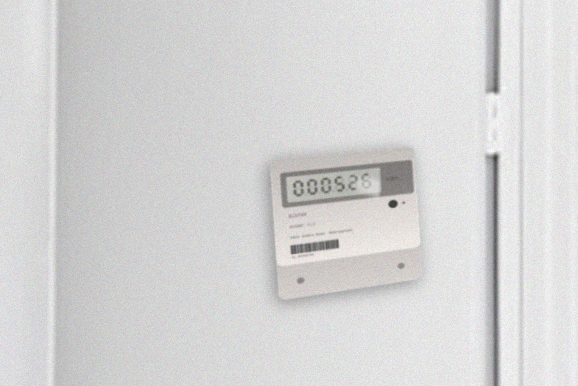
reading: 526kWh
